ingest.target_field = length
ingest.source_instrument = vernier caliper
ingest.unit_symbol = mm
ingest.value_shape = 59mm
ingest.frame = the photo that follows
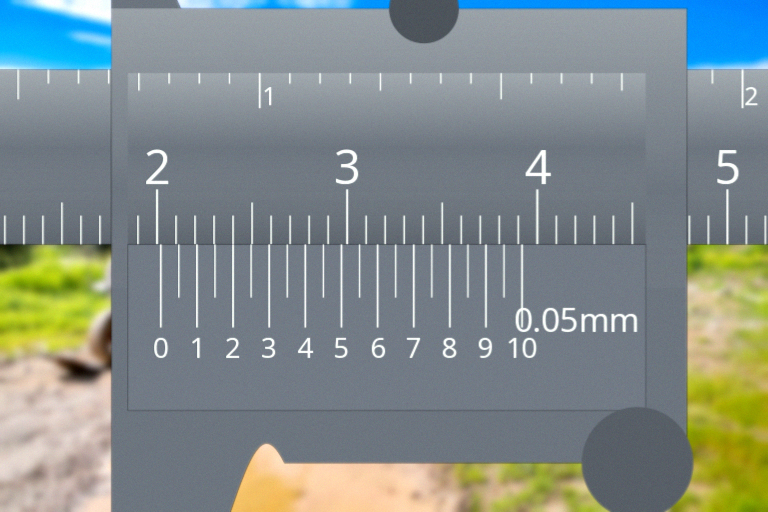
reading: 20.2mm
